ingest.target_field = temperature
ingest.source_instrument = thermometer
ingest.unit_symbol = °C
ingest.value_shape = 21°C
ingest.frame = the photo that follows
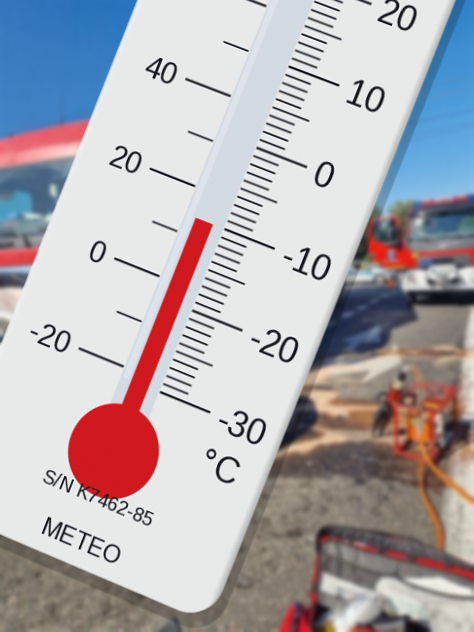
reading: -10°C
